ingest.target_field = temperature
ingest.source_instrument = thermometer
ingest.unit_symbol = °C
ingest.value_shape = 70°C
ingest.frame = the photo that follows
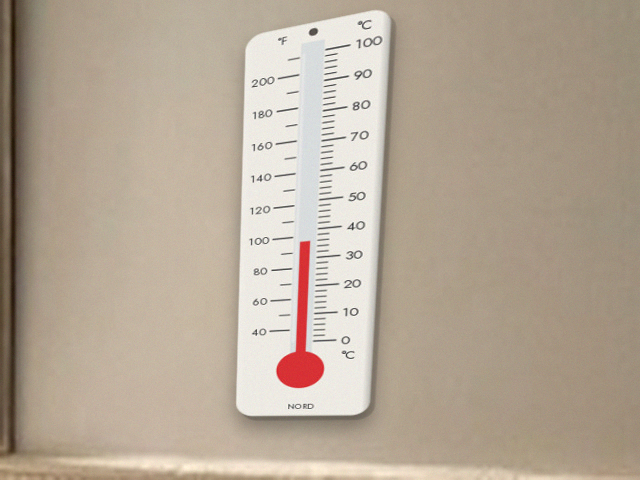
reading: 36°C
